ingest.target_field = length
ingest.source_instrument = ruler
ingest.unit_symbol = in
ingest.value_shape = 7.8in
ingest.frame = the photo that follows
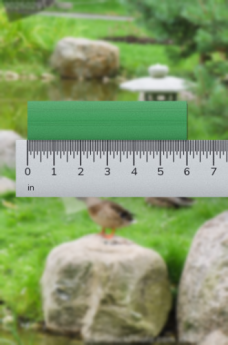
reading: 6in
